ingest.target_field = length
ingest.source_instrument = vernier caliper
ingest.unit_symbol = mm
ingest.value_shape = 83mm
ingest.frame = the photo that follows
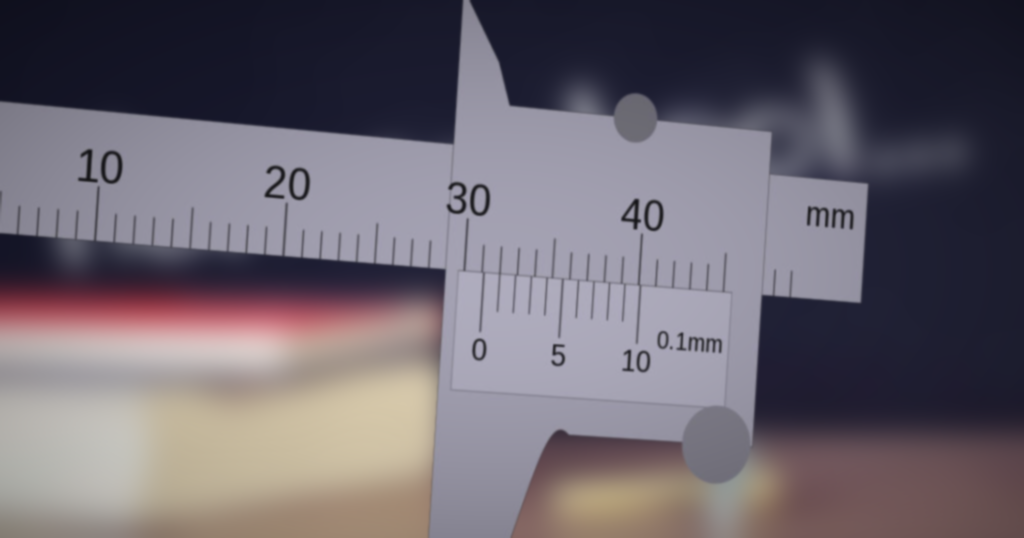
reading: 31.1mm
